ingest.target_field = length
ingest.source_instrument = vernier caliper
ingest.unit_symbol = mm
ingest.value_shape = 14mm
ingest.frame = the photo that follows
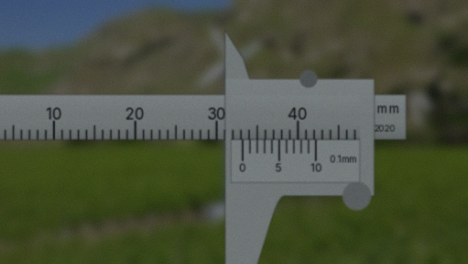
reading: 33.2mm
